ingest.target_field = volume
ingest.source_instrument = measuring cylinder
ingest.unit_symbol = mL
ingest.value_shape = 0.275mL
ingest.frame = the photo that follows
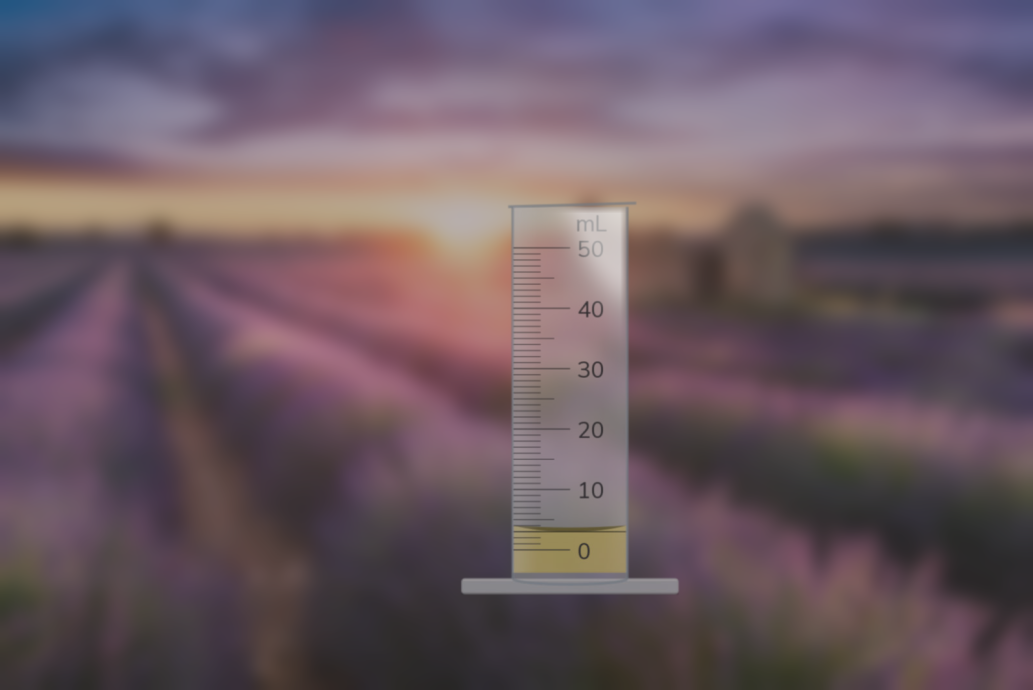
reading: 3mL
